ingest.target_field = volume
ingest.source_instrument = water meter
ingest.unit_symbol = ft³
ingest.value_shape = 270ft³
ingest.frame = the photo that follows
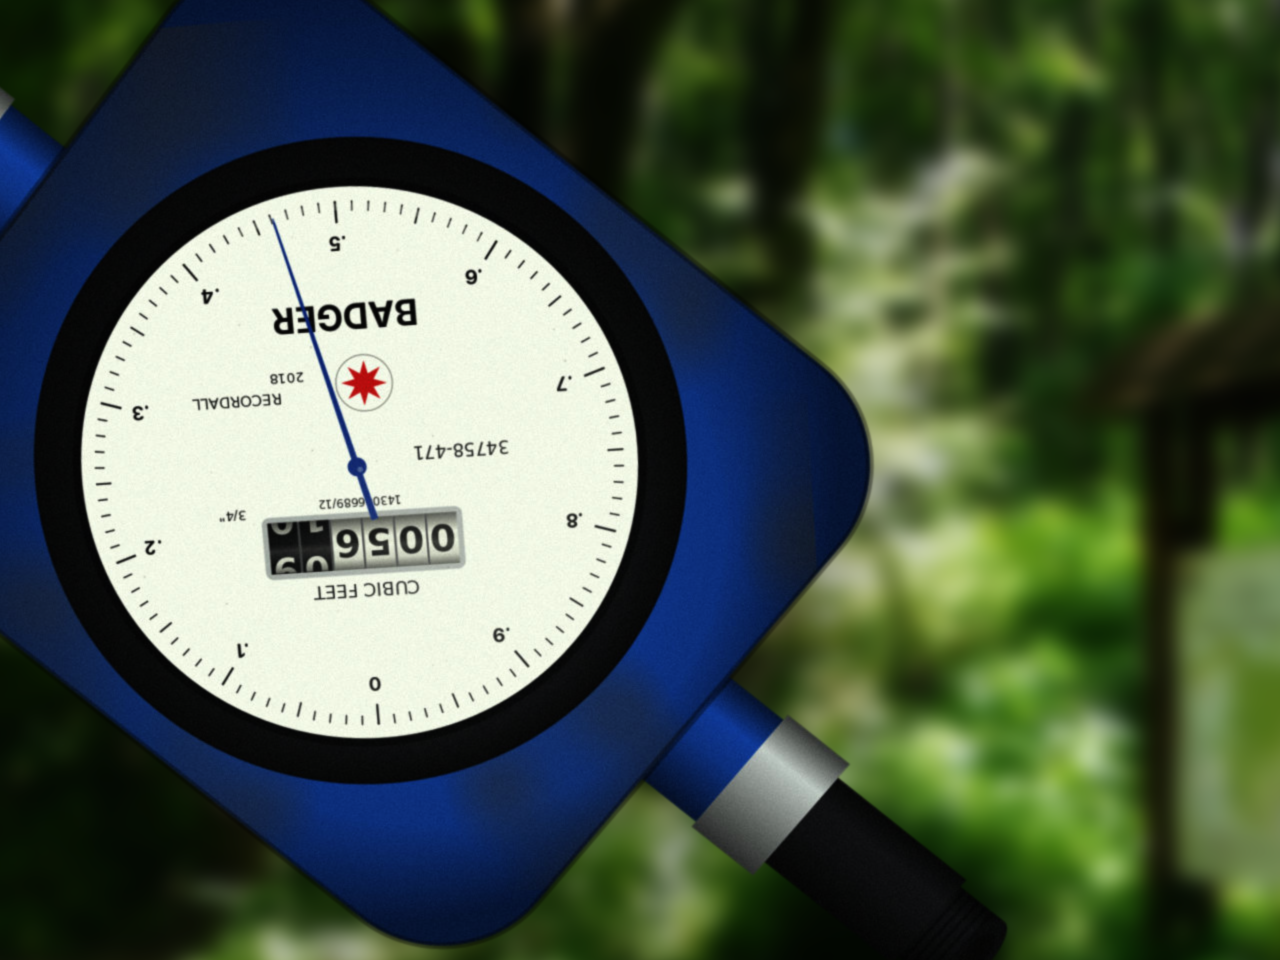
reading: 5609.46ft³
